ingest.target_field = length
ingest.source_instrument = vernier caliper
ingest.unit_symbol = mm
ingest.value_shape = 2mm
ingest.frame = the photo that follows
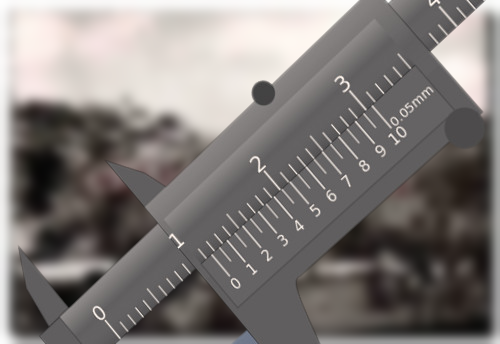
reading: 11.6mm
